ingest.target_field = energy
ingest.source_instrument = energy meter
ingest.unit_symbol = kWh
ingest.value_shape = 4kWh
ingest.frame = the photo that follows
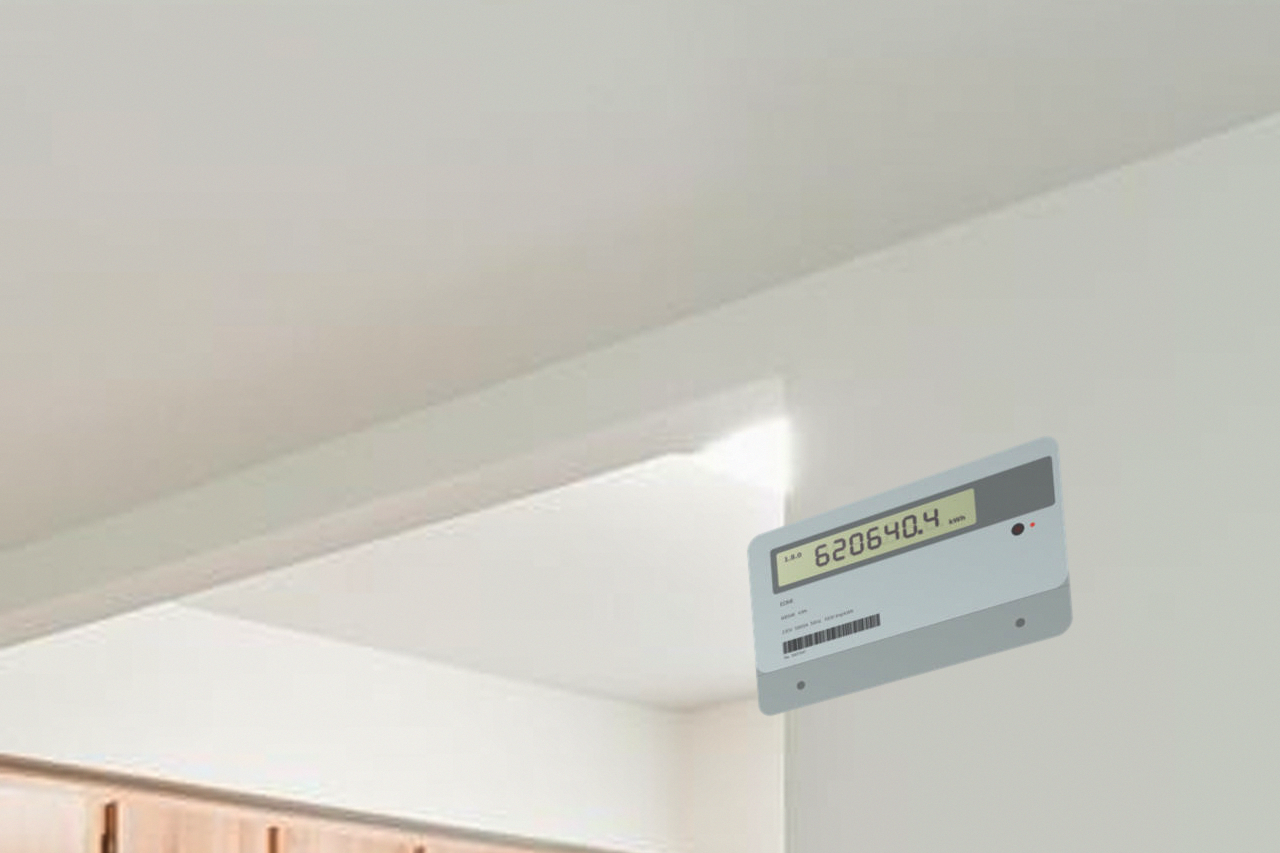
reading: 620640.4kWh
